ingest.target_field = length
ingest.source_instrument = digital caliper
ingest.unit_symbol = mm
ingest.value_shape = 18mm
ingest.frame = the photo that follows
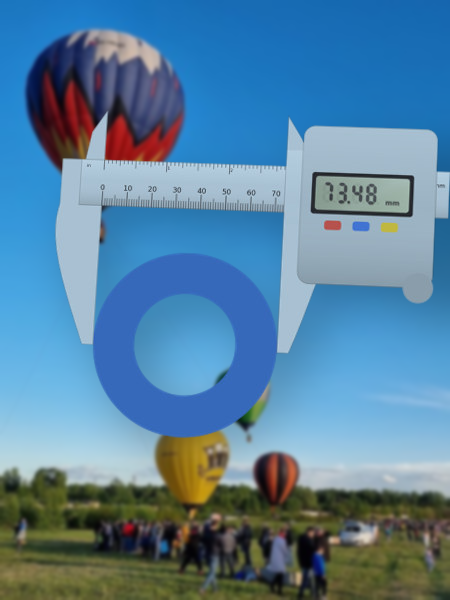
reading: 73.48mm
